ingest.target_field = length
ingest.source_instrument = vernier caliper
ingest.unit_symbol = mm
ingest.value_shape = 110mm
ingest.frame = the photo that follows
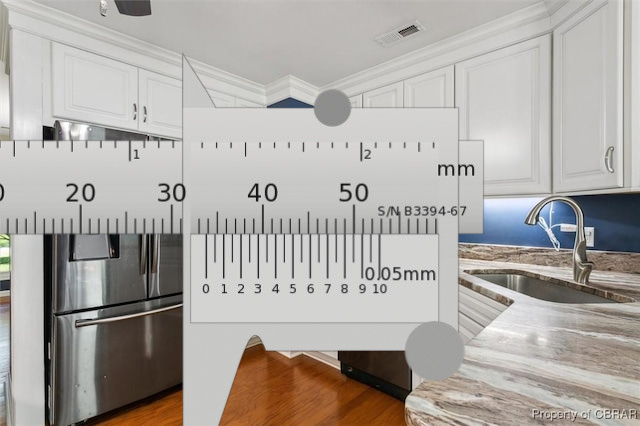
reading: 33.8mm
